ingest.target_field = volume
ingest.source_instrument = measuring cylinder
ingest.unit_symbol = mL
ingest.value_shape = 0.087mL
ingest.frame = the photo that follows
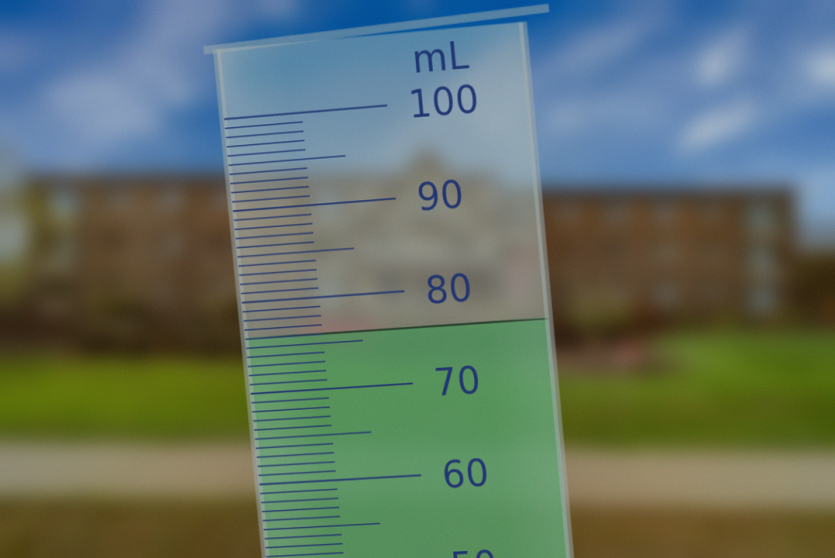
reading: 76mL
